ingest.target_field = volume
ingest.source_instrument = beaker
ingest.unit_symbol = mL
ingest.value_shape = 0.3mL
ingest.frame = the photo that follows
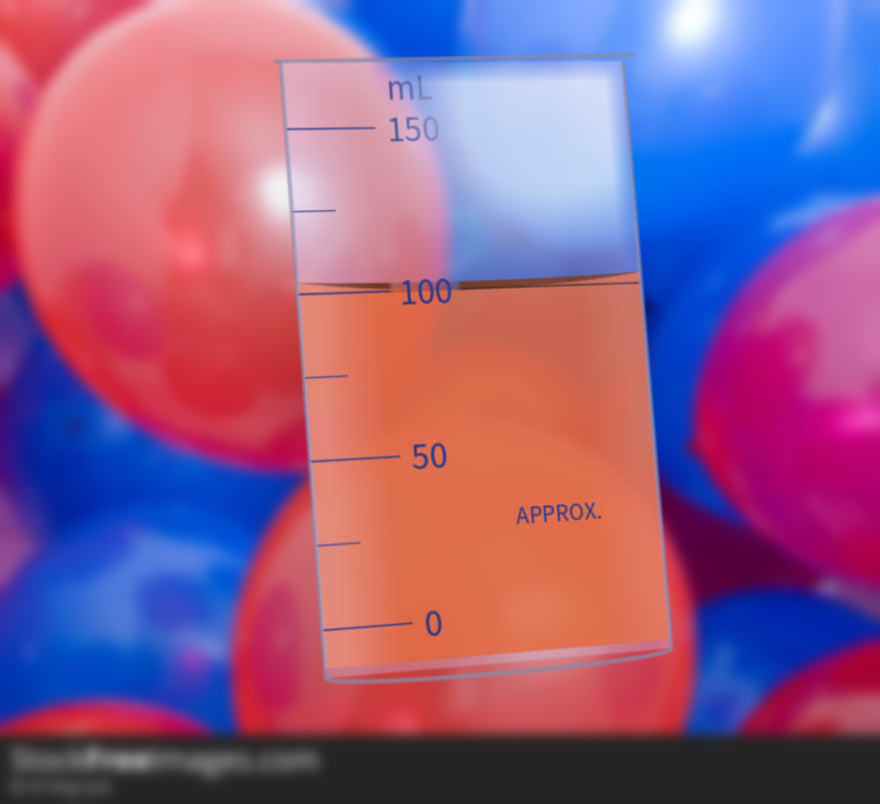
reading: 100mL
